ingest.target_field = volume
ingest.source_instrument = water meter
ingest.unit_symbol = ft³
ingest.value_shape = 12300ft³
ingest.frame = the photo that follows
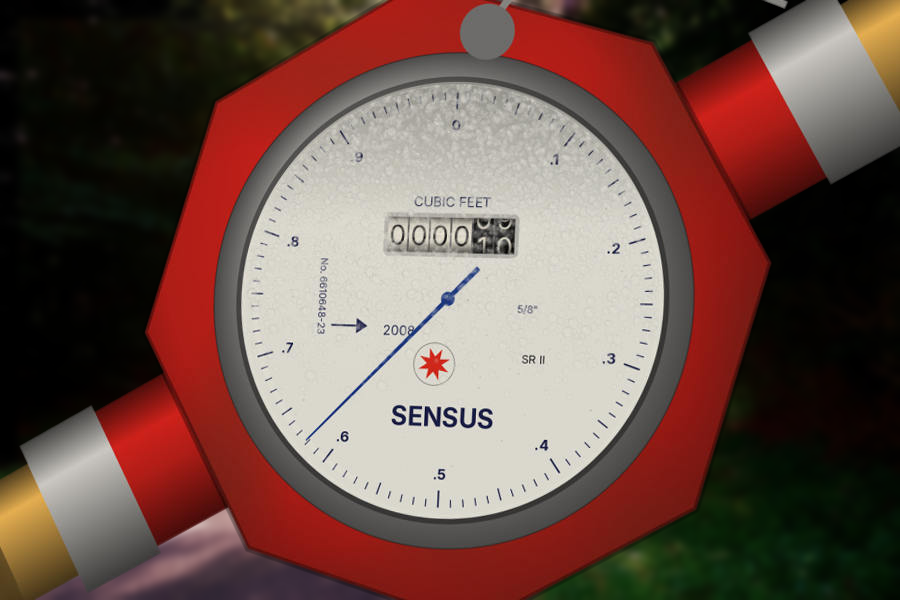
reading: 9.62ft³
